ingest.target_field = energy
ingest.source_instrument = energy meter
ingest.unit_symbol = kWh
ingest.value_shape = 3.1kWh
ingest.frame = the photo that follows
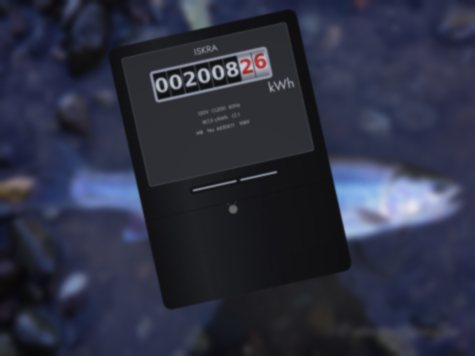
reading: 2008.26kWh
